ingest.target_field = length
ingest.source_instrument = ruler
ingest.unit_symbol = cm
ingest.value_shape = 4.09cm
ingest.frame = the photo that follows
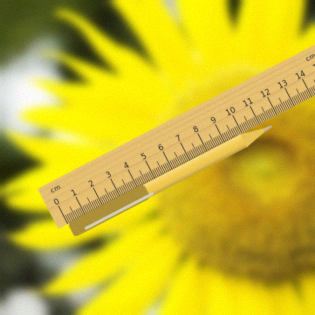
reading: 11.5cm
